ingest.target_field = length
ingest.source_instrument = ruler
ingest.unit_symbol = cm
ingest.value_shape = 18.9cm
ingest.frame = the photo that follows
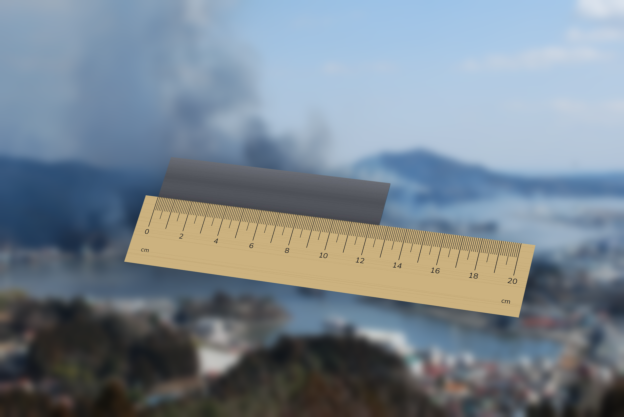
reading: 12.5cm
